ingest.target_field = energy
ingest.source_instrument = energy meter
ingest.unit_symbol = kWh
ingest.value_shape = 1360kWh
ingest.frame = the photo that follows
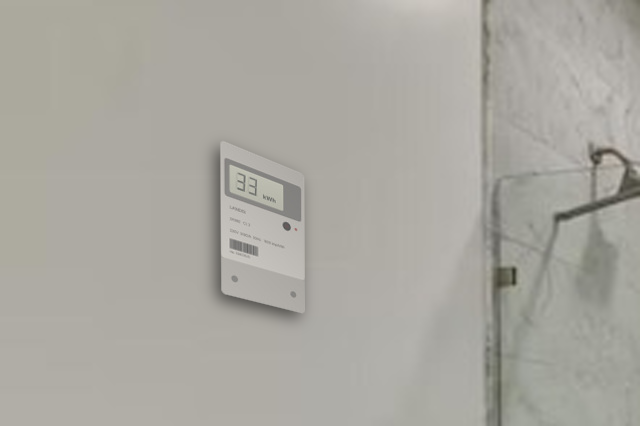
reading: 33kWh
